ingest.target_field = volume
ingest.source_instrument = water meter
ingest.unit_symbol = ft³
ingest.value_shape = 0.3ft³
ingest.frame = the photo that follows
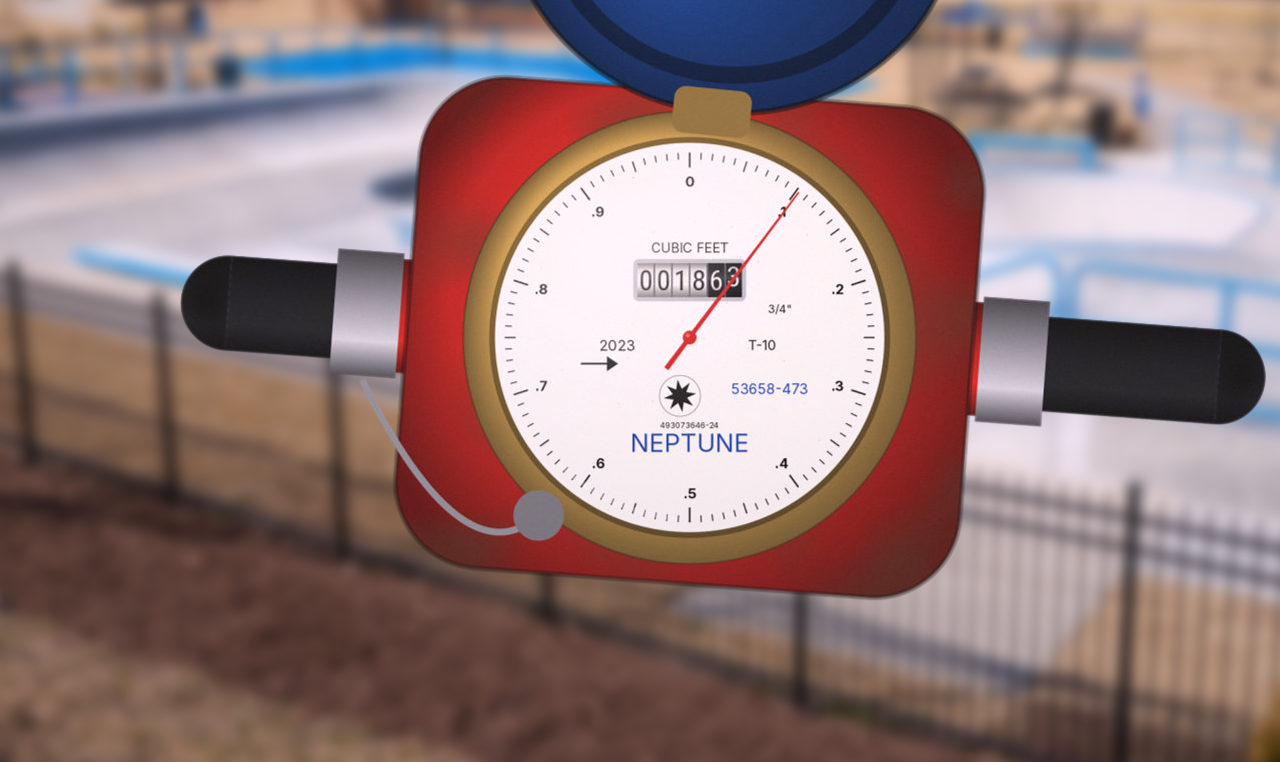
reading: 1863.10ft³
